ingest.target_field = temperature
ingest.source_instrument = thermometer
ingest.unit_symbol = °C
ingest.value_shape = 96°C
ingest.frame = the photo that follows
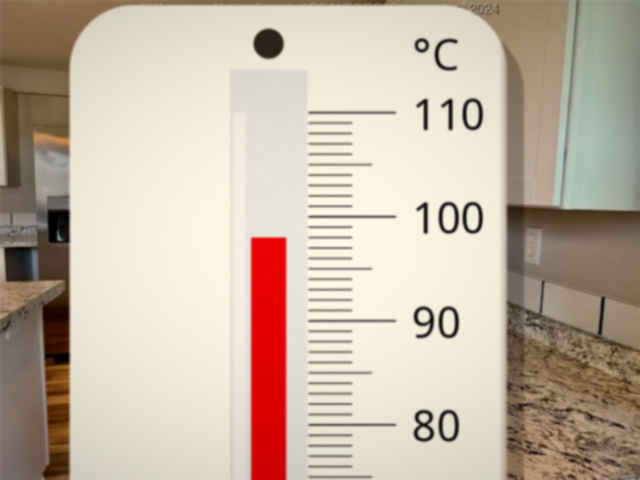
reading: 98°C
